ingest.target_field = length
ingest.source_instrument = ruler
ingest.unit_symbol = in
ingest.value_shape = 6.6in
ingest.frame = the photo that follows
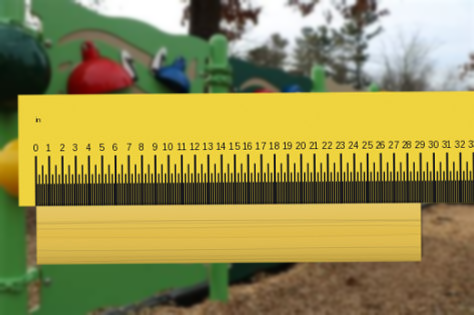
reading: 29in
